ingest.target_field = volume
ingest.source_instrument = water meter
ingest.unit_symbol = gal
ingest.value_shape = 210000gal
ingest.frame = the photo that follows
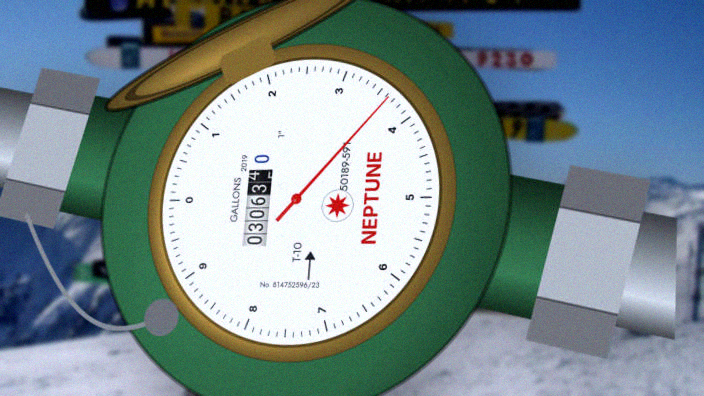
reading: 306343.6gal
